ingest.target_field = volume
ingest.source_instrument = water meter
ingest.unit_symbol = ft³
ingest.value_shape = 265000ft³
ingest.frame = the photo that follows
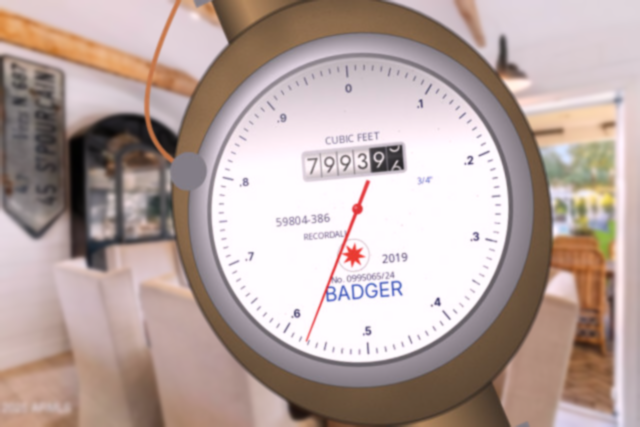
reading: 799395.57ft³
